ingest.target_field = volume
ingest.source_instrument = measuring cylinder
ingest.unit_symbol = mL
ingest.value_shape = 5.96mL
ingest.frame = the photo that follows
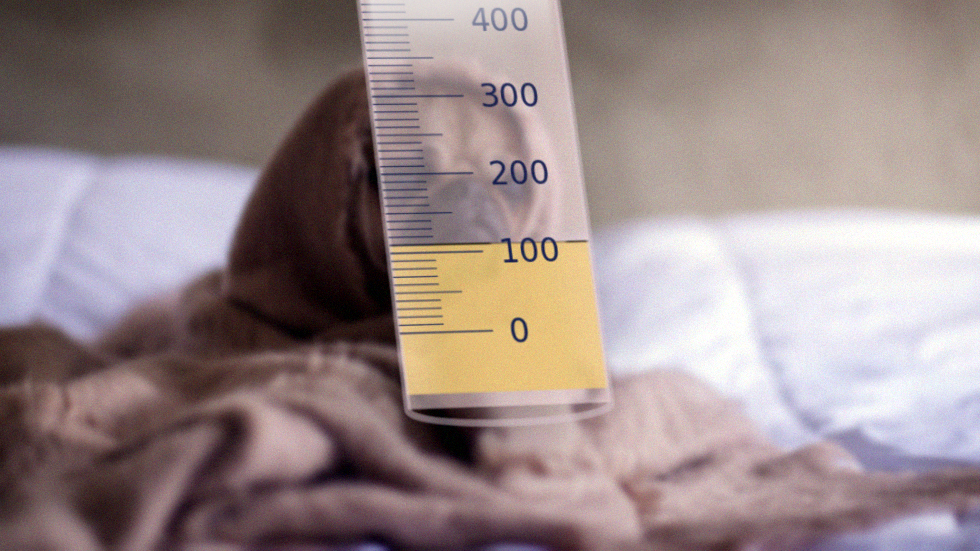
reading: 110mL
